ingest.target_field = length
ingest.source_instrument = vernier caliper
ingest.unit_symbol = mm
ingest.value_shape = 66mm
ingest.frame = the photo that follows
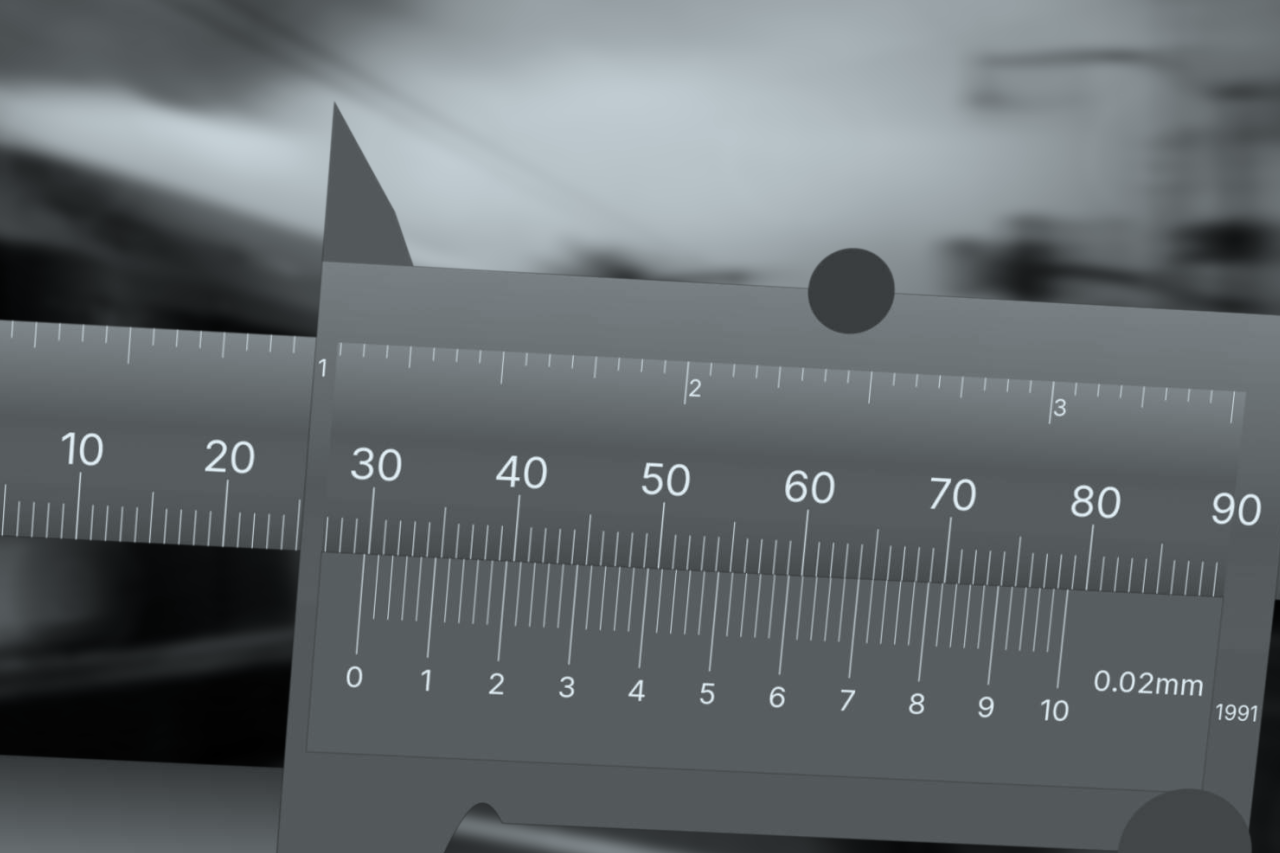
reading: 29.7mm
